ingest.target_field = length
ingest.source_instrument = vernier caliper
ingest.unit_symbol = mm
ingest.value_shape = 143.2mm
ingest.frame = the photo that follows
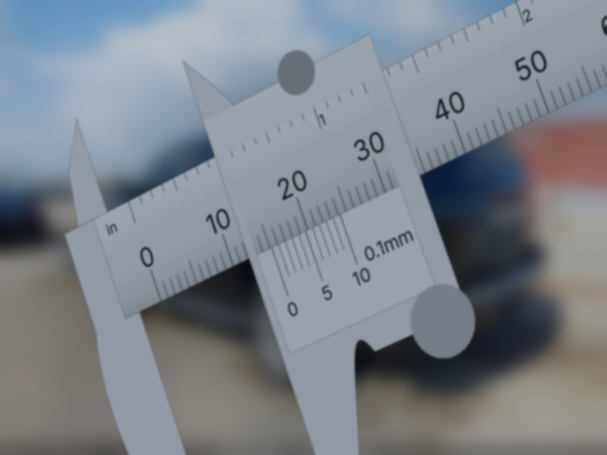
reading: 15.2mm
